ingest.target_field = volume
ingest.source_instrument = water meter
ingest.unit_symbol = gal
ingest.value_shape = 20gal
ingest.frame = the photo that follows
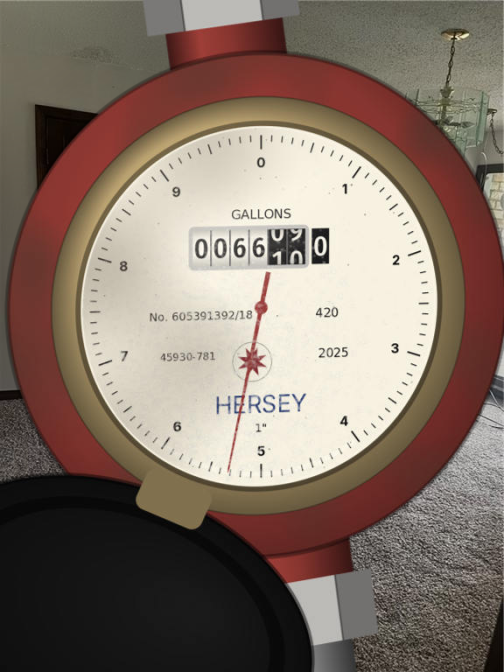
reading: 66095.3gal
